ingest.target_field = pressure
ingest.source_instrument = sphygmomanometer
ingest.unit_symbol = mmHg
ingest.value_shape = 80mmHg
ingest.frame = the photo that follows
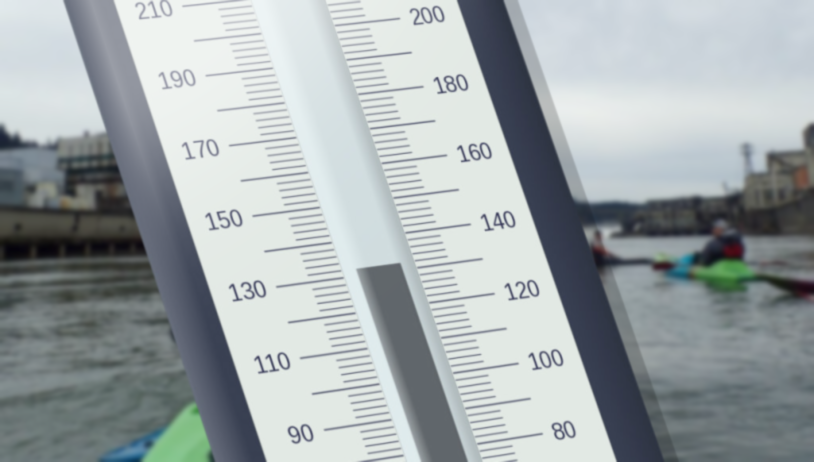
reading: 132mmHg
